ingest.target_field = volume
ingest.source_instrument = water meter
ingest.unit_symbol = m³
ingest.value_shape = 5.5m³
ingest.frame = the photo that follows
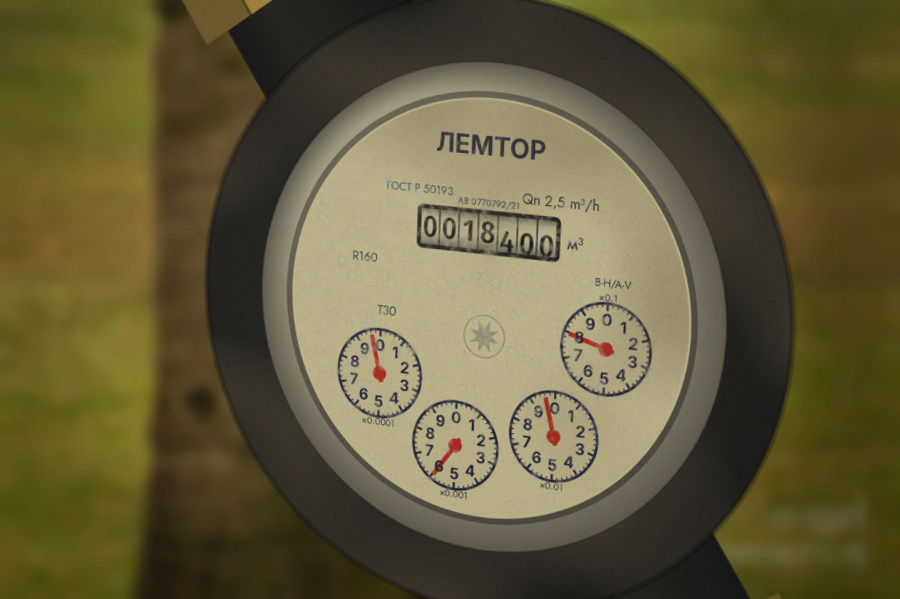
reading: 18399.7959m³
